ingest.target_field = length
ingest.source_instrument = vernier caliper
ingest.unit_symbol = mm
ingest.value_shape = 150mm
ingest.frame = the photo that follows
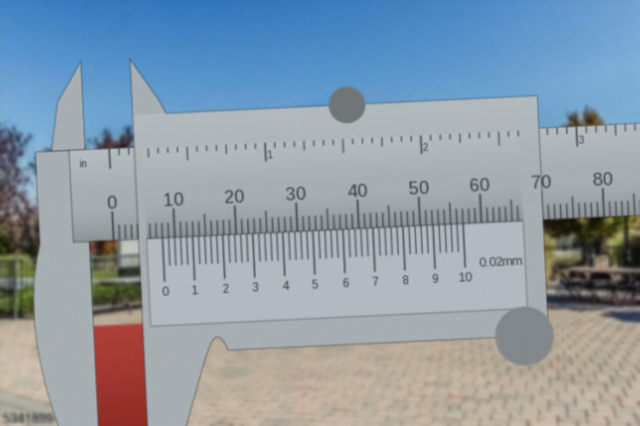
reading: 8.0mm
